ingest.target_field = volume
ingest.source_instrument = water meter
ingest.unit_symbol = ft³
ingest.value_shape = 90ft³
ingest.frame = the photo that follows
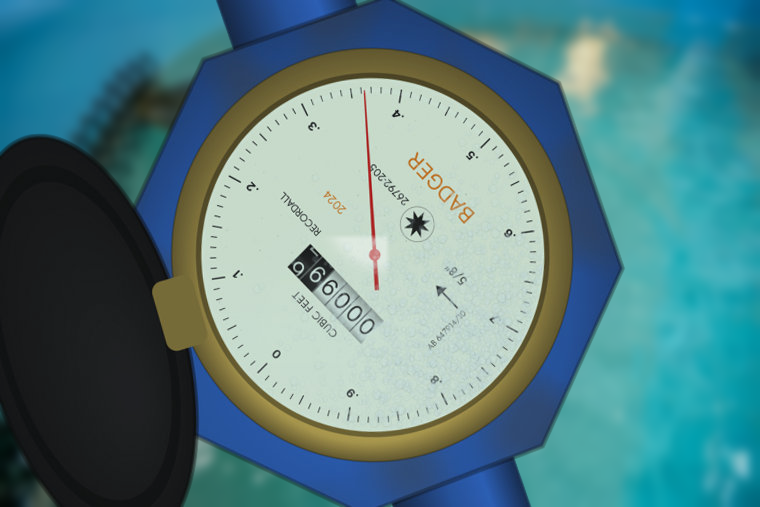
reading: 996.36ft³
